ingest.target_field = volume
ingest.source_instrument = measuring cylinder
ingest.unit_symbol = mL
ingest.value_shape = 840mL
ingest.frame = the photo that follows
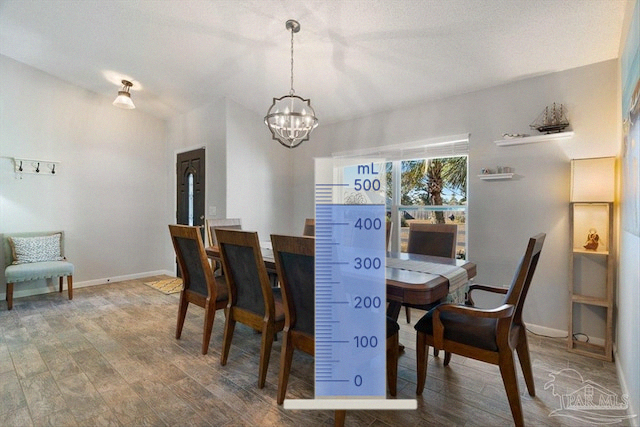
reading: 450mL
